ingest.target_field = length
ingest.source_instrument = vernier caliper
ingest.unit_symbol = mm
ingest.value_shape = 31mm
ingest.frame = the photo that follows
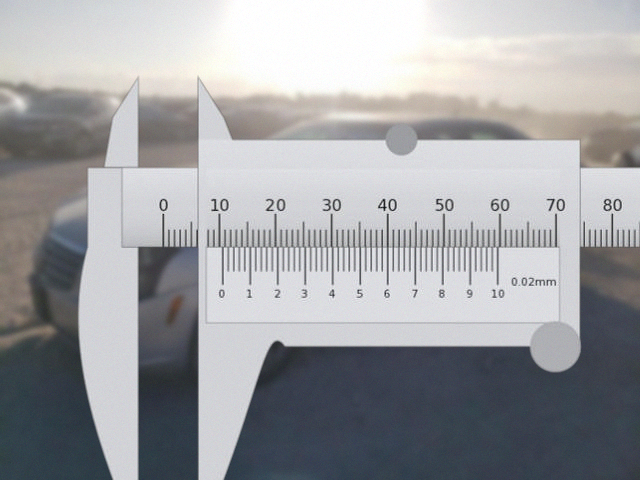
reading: 10.6mm
